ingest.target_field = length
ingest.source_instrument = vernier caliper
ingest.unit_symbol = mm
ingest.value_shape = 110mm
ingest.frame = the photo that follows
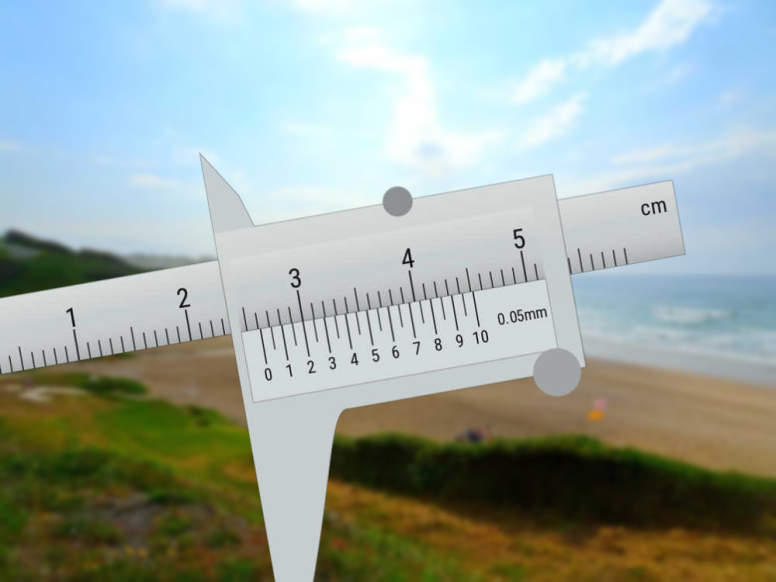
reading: 26.2mm
